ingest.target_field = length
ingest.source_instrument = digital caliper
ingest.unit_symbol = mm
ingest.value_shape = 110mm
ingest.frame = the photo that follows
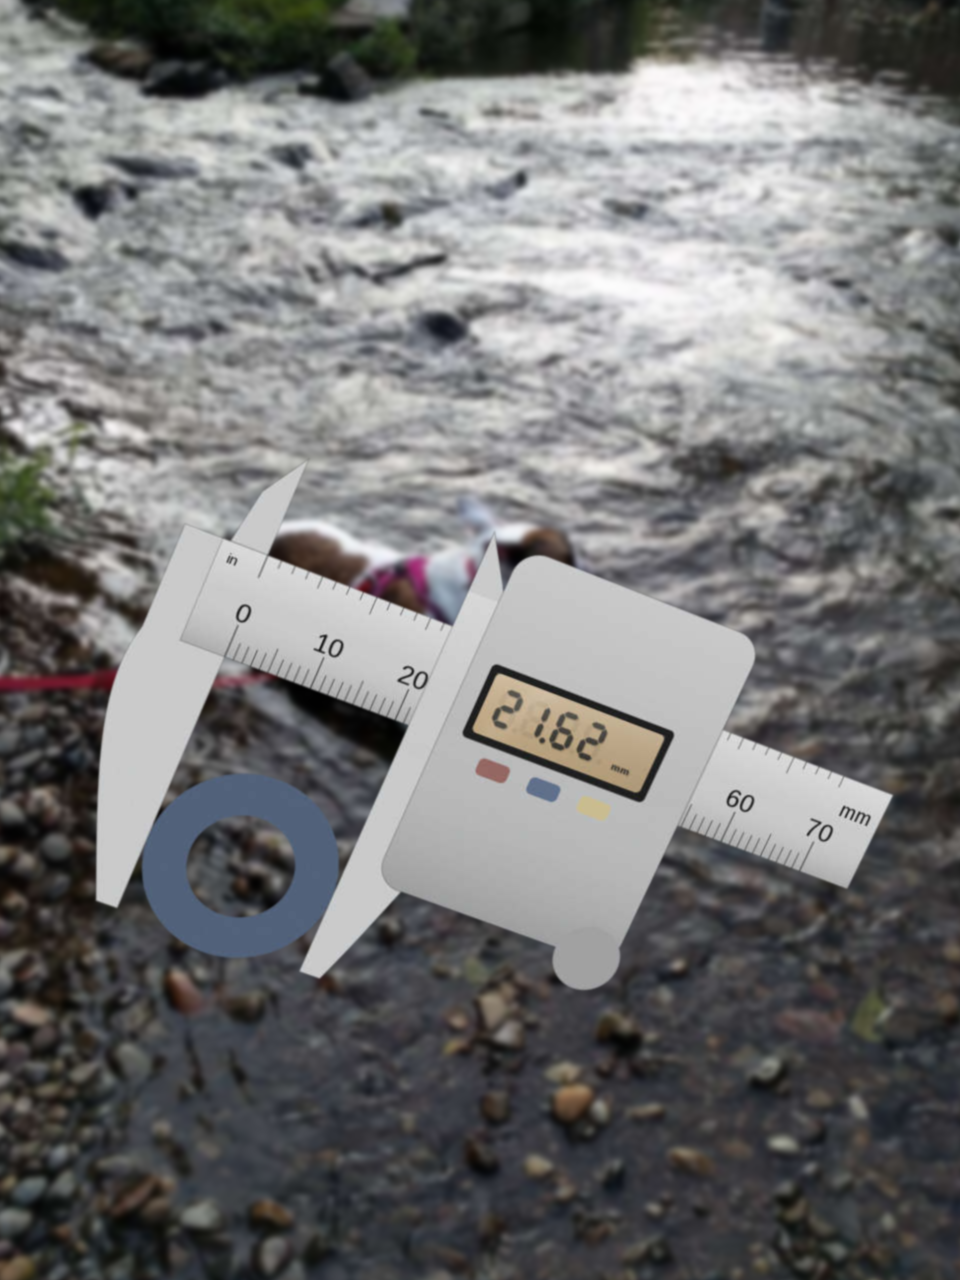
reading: 21.62mm
